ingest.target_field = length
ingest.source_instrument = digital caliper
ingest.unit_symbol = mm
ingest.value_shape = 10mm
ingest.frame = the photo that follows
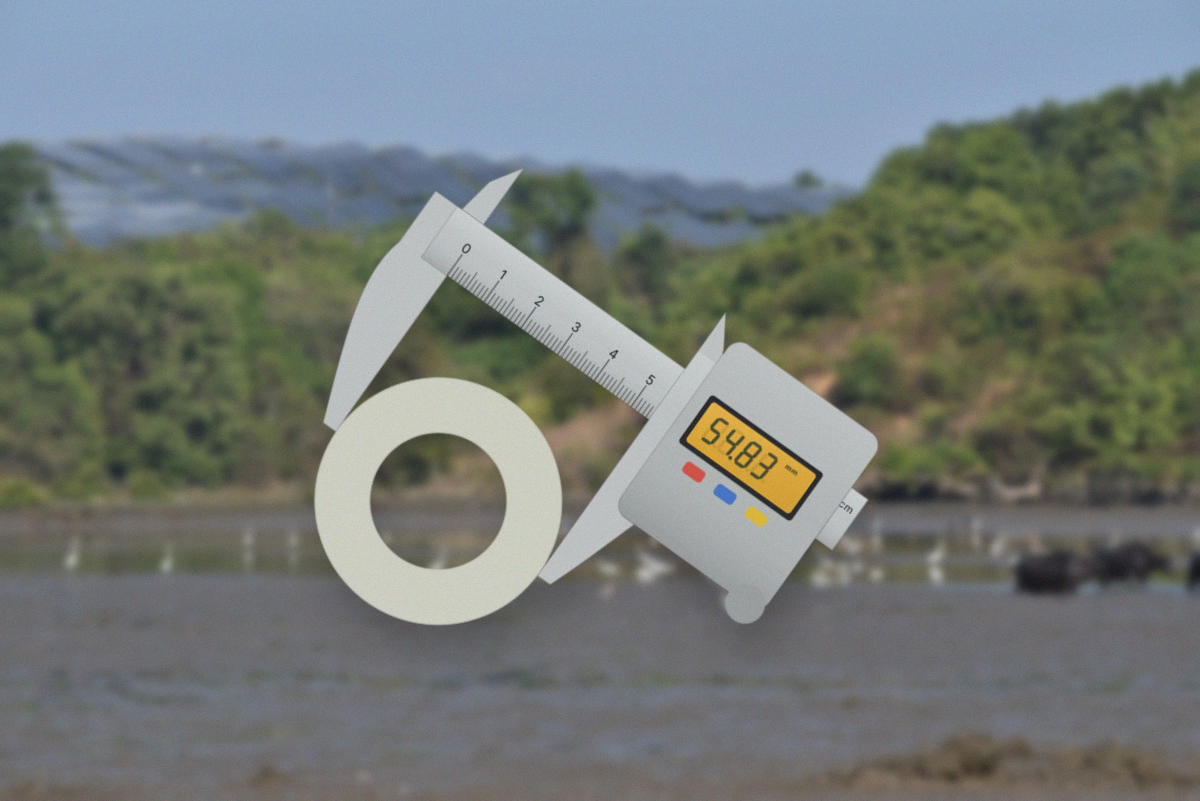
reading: 54.83mm
